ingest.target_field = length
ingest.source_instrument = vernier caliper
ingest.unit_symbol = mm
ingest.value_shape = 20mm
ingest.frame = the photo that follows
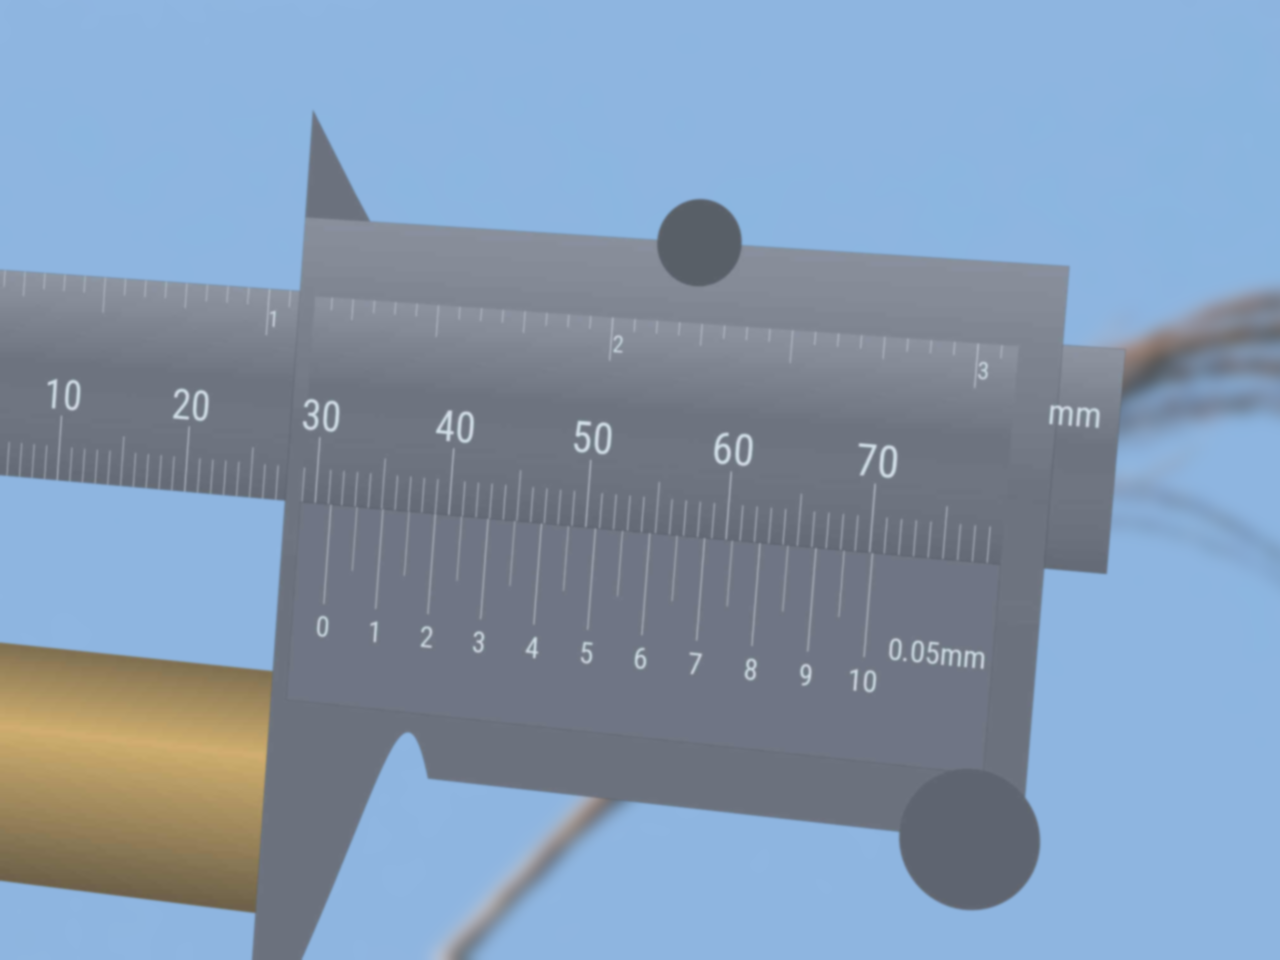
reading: 31.2mm
